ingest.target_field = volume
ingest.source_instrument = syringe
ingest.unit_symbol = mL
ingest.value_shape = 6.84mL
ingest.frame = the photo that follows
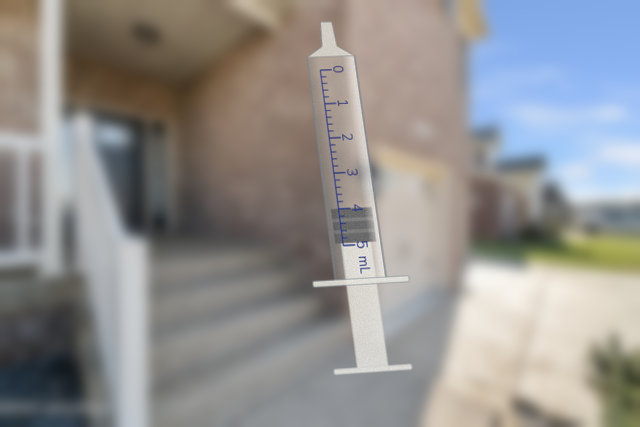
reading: 4mL
